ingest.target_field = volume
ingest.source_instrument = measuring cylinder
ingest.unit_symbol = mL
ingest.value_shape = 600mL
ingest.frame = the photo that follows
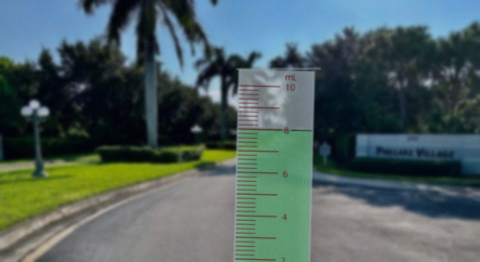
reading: 8mL
